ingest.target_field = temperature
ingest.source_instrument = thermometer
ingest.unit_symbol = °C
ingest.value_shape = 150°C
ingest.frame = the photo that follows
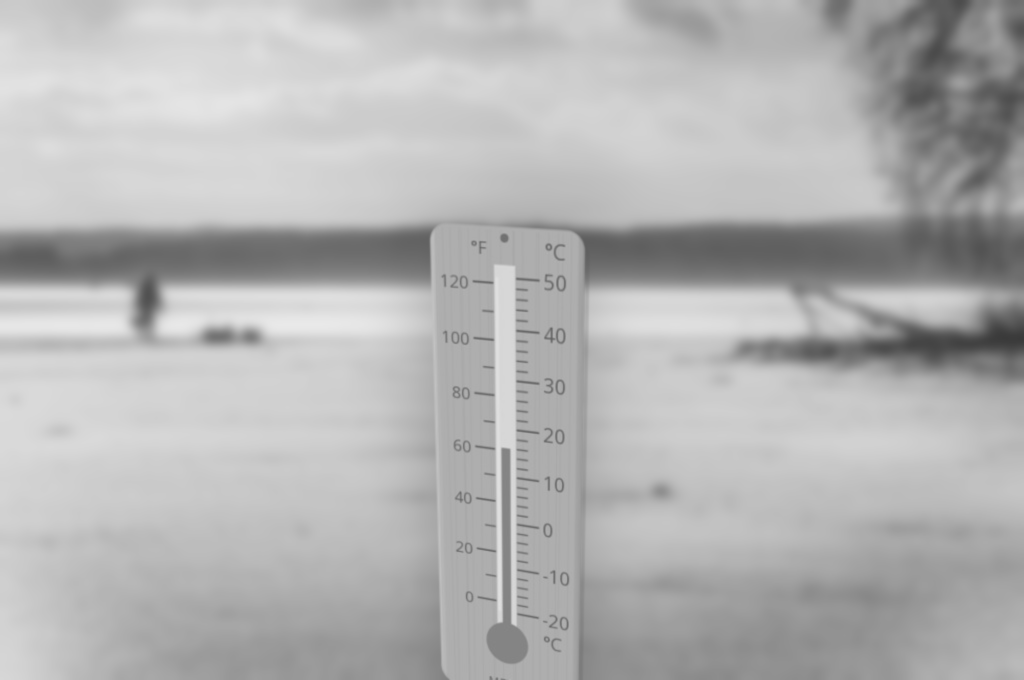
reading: 16°C
